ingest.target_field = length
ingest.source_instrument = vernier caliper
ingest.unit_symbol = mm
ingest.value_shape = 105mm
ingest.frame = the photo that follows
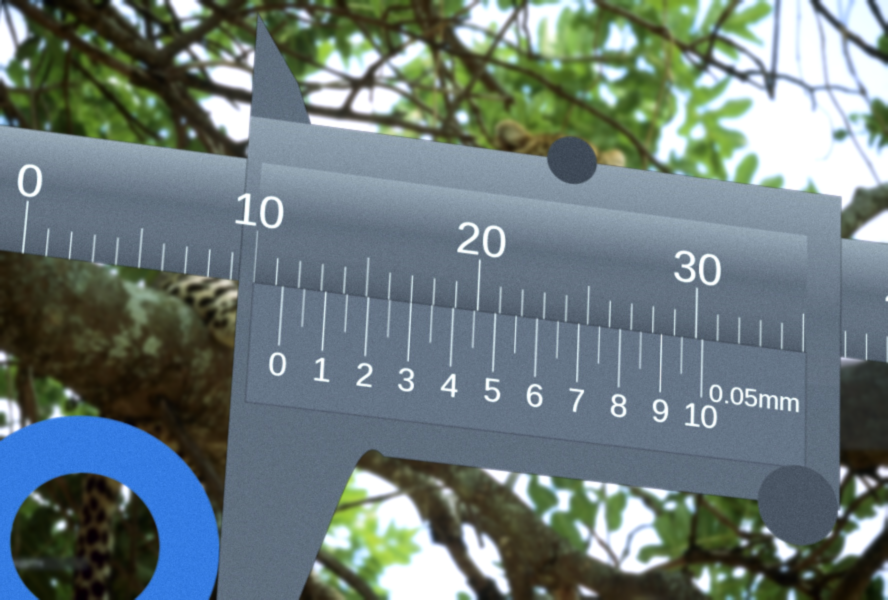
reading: 11.3mm
